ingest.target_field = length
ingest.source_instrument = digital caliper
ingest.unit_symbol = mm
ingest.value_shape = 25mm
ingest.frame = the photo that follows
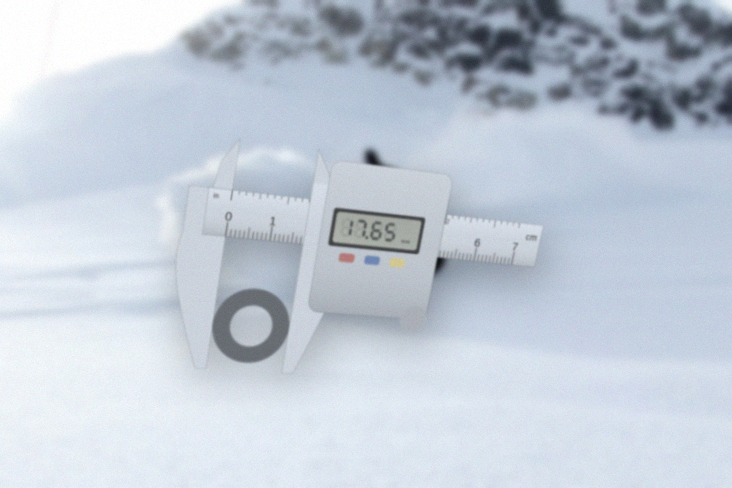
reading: 17.65mm
